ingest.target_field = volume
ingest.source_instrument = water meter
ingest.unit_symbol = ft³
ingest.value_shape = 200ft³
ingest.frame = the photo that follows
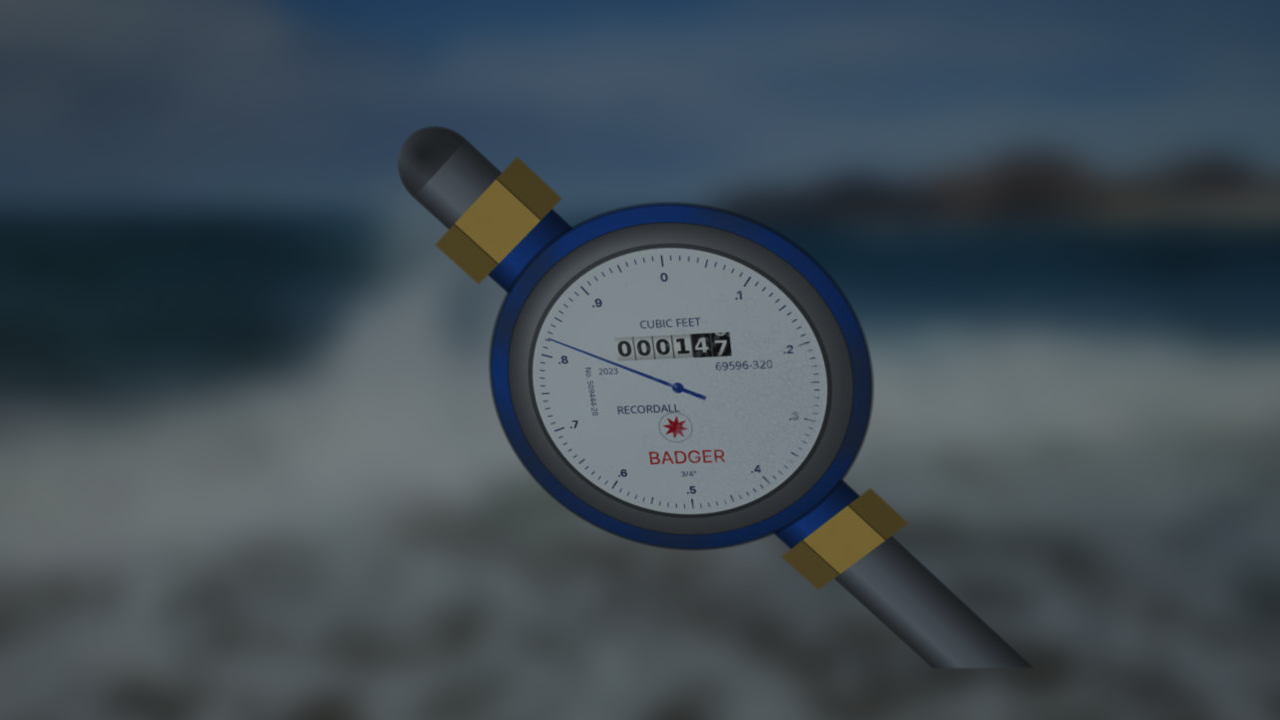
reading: 146.82ft³
